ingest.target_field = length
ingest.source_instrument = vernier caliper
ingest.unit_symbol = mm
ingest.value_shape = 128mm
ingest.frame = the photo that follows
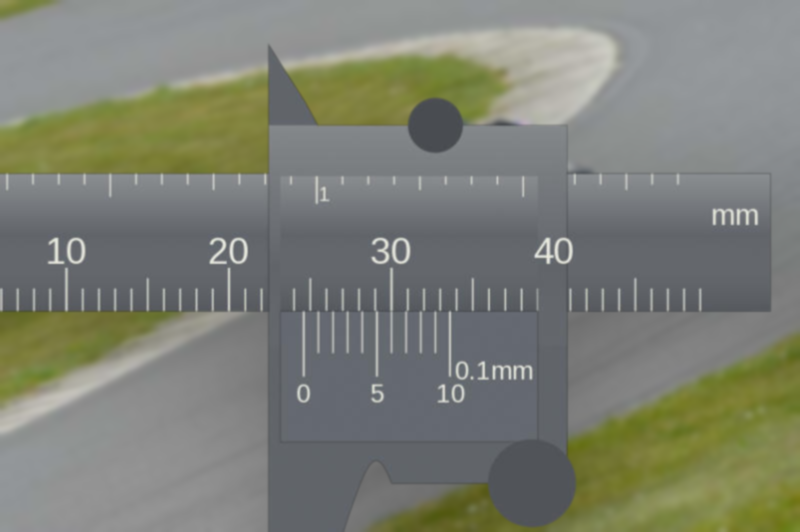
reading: 24.6mm
